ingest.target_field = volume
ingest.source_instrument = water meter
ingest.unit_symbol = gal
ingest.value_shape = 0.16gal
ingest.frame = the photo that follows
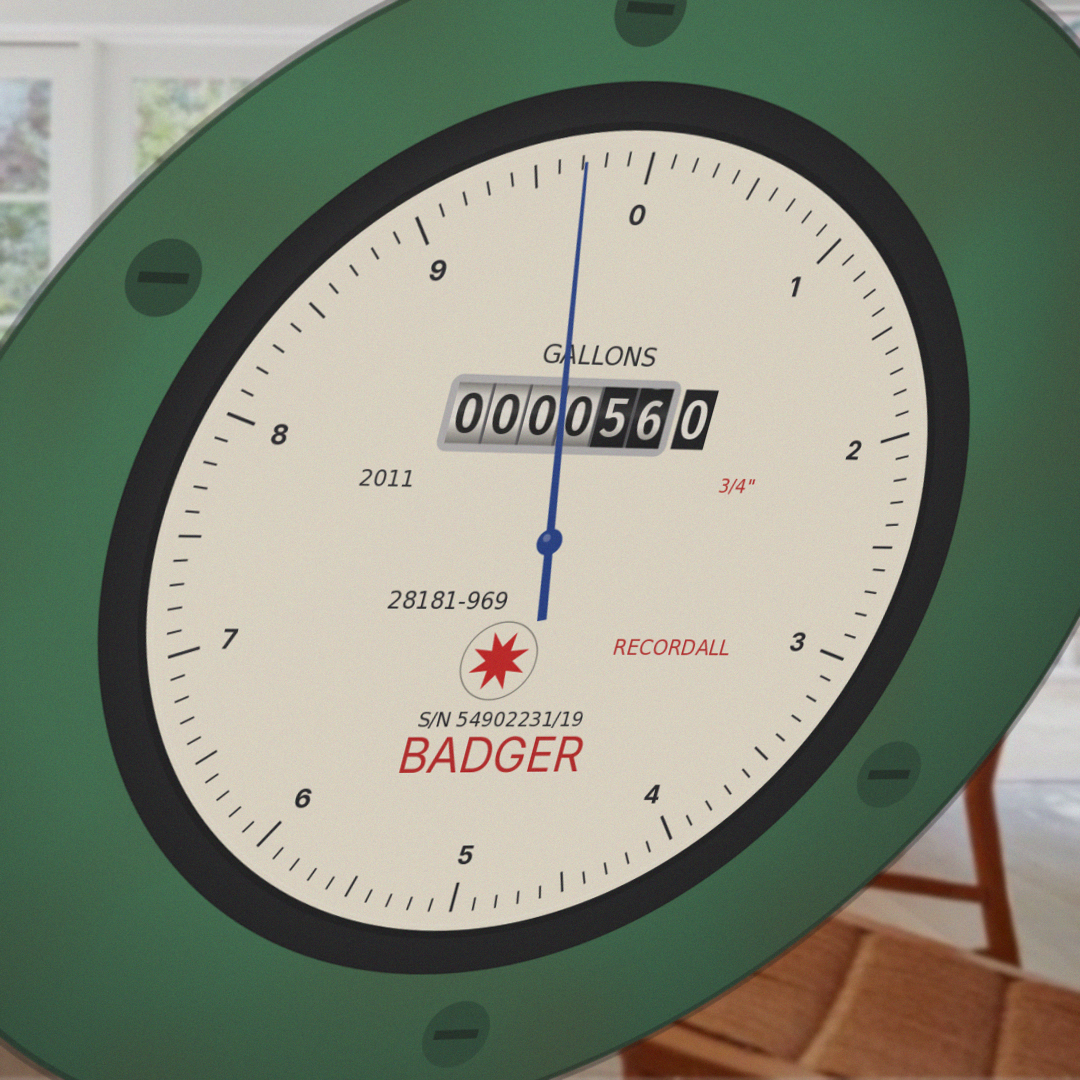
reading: 559.7gal
